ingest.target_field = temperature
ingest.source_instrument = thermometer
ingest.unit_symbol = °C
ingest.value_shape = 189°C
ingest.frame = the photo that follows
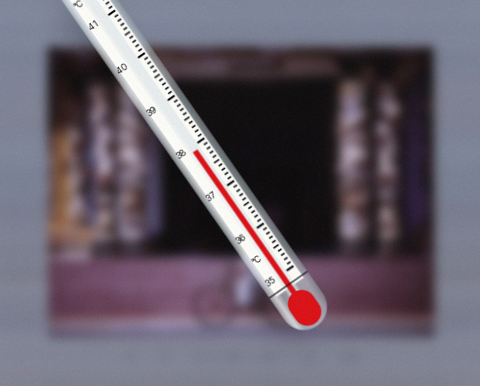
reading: 37.9°C
